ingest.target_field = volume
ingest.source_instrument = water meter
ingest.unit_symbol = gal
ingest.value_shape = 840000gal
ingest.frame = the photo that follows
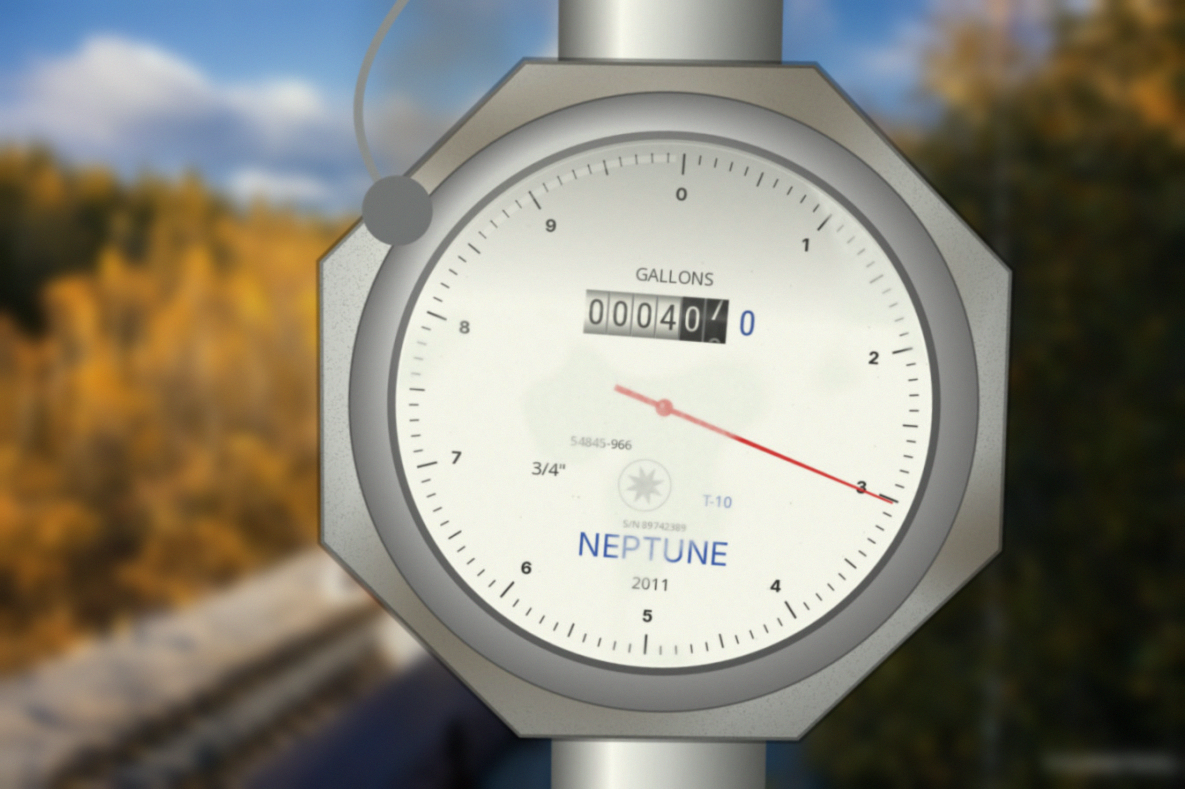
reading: 4073.0gal
